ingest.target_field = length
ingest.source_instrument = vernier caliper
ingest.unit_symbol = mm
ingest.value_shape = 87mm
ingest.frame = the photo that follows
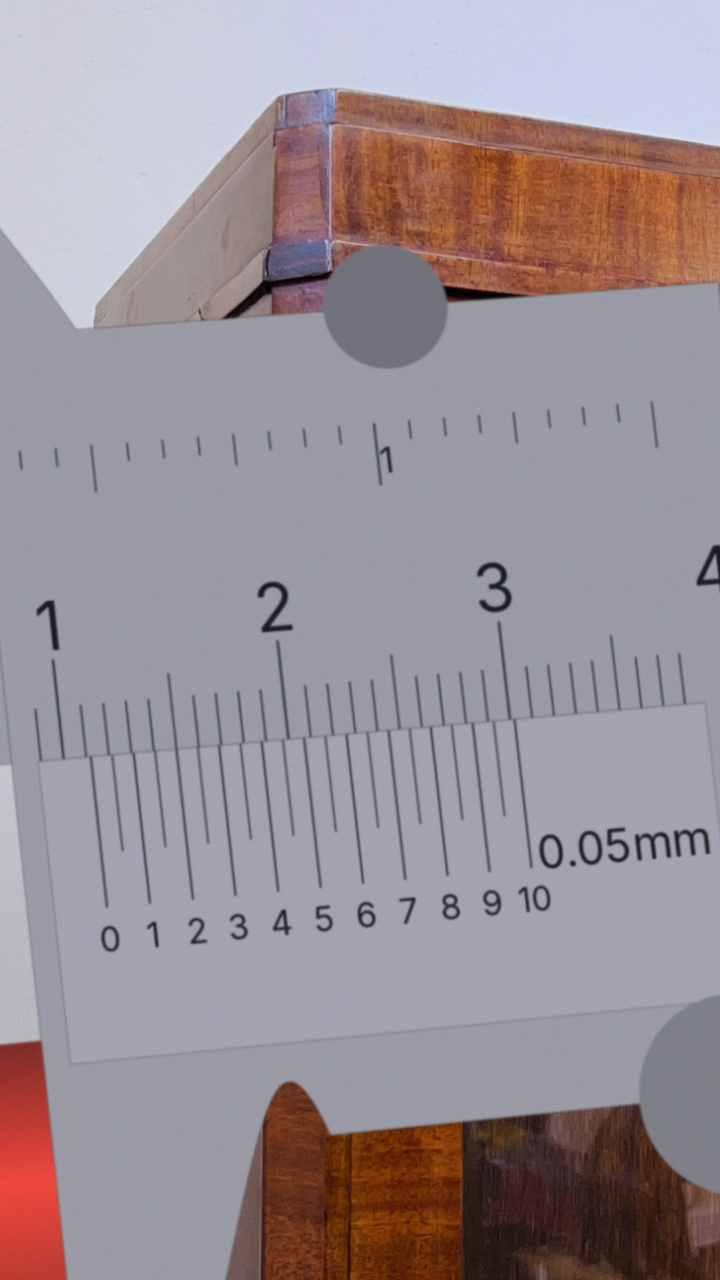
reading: 11.2mm
